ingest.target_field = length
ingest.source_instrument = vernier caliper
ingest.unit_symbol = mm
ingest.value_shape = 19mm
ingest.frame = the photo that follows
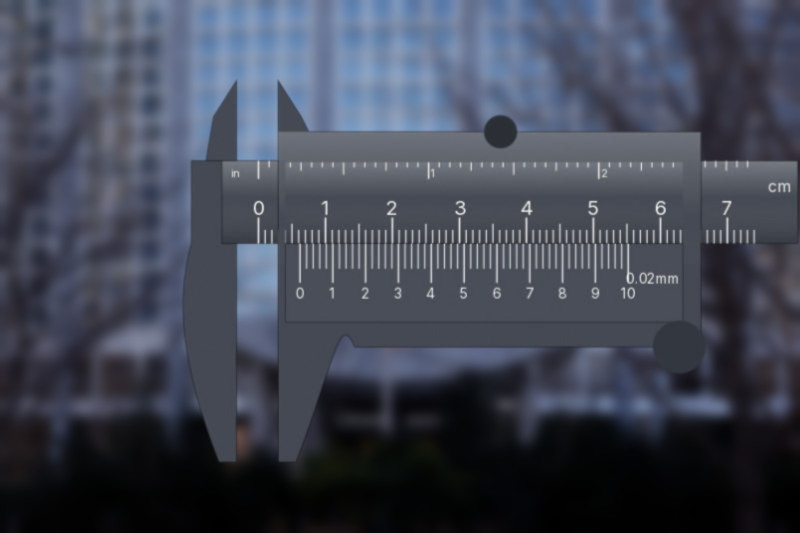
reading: 6.2mm
